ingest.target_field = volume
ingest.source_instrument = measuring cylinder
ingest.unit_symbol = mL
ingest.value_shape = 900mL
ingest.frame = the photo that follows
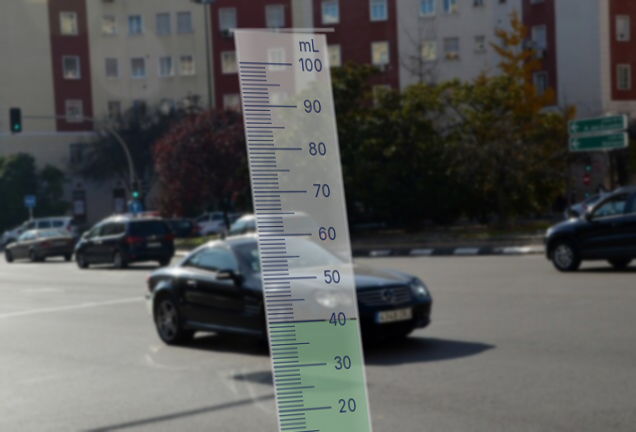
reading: 40mL
